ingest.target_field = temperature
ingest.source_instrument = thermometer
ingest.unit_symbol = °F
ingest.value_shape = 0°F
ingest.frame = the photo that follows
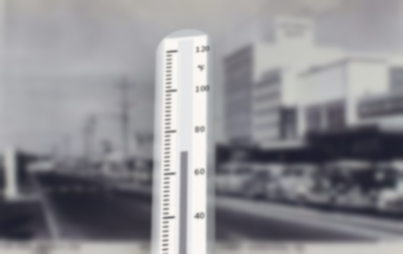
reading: 70°F
